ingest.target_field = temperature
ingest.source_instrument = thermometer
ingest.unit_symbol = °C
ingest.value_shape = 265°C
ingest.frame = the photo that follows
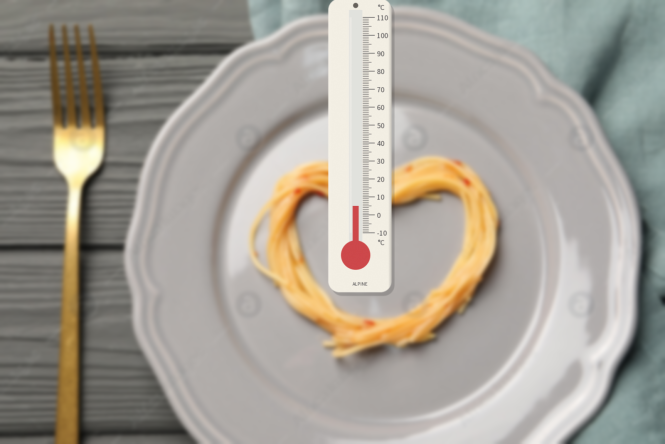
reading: 5°C
